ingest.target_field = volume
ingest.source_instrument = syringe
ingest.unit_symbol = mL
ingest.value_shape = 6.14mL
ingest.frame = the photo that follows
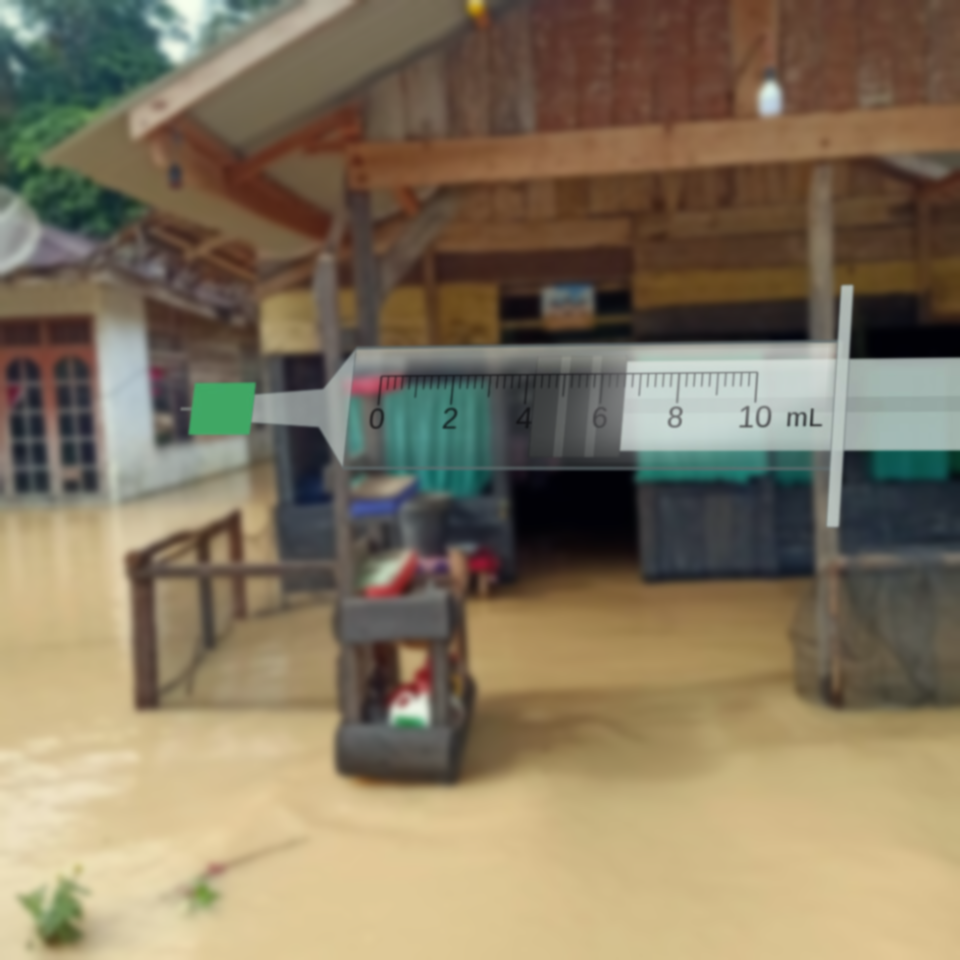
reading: 4.2mL
